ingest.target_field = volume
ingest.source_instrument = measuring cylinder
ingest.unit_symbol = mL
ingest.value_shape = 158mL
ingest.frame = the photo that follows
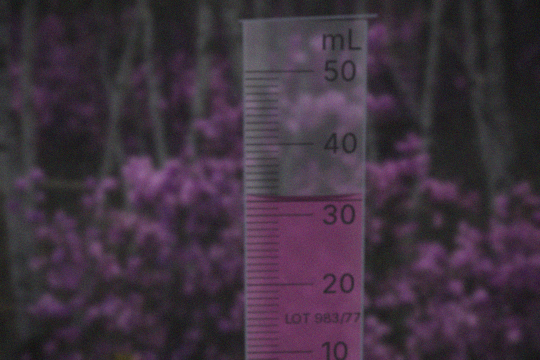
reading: 32mL
